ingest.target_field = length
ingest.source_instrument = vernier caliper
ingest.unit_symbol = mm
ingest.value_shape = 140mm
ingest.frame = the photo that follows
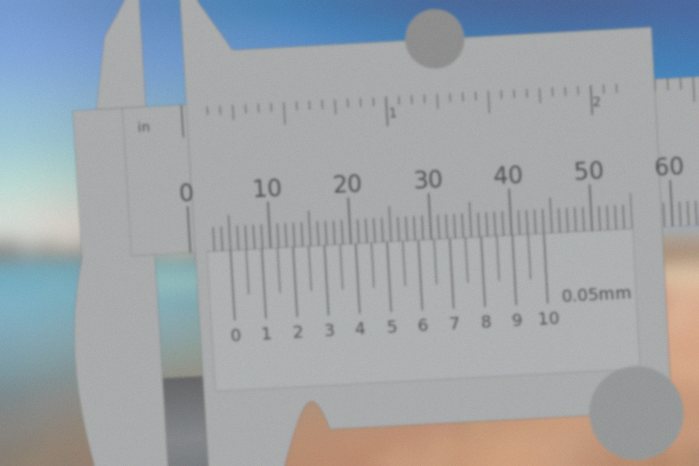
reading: 5.0mm
